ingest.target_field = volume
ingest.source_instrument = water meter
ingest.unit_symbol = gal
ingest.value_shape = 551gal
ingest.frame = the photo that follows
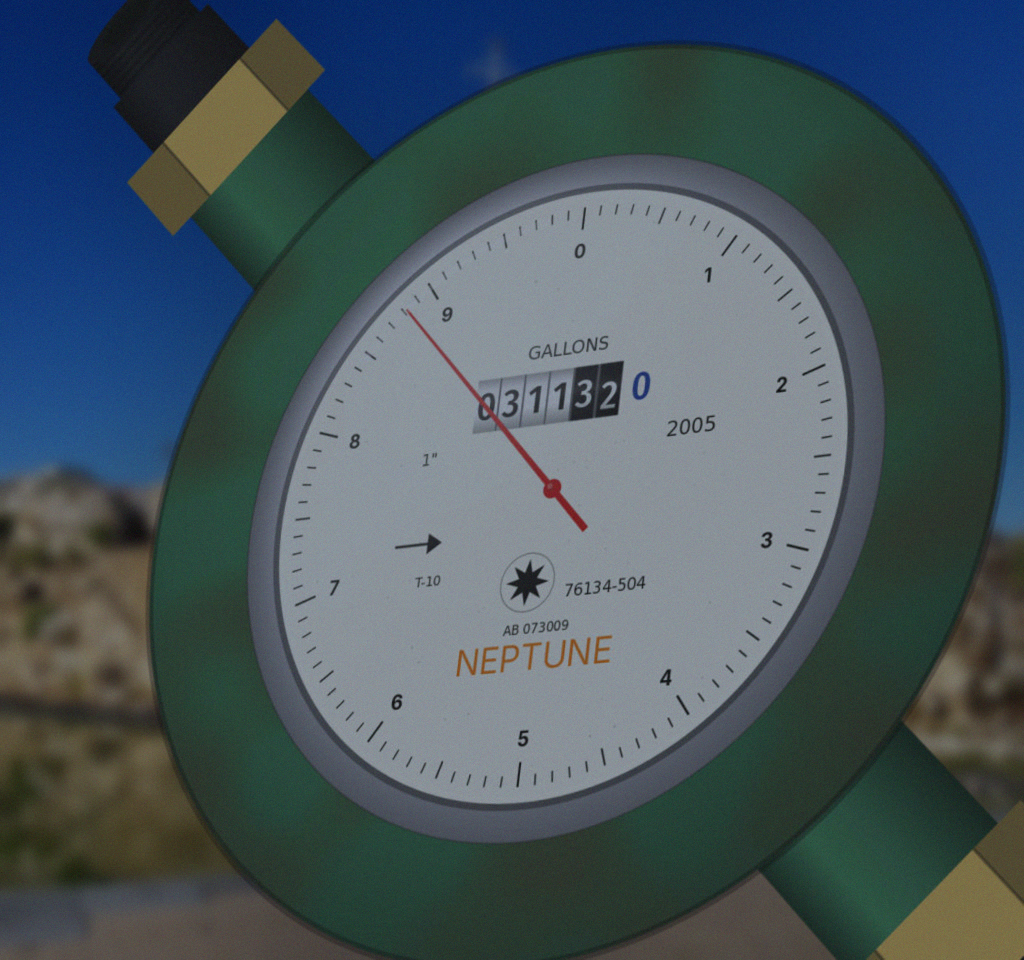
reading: 311318.8gal
